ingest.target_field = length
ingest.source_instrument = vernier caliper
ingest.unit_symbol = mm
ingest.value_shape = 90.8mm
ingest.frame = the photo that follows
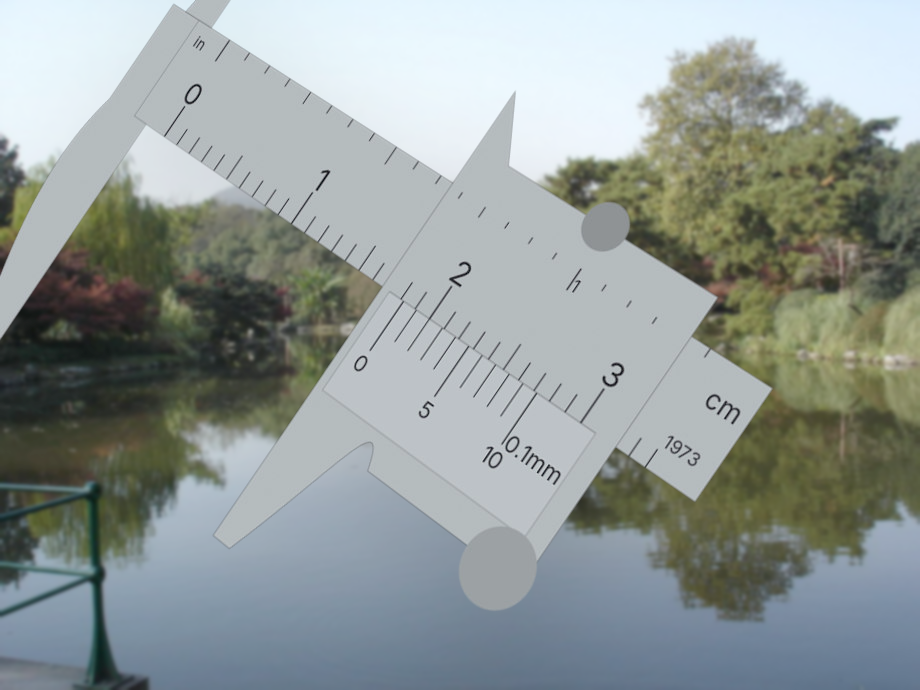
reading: 18.2mm
